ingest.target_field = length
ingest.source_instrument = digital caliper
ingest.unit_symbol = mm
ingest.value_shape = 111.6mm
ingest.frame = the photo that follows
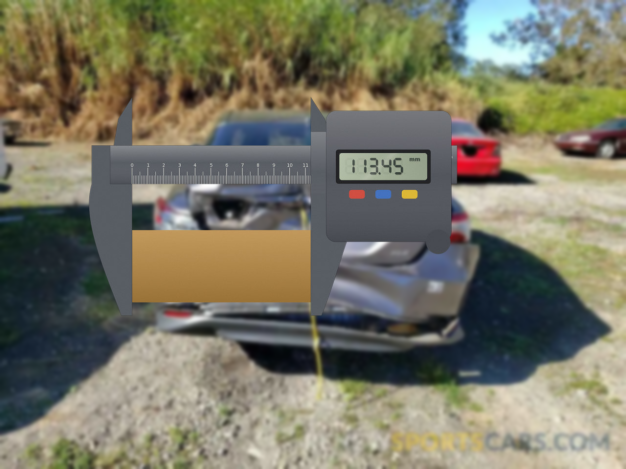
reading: 113.45mm
